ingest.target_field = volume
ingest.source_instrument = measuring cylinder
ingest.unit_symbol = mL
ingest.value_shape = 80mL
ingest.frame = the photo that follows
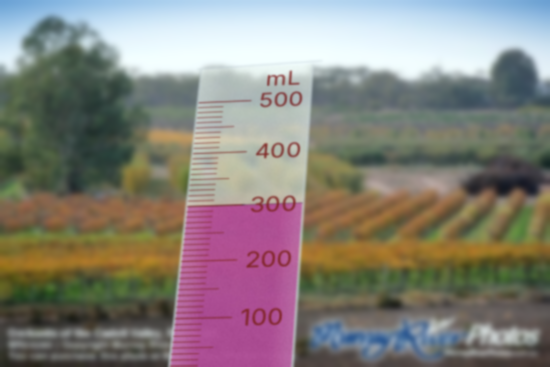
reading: 300mL
